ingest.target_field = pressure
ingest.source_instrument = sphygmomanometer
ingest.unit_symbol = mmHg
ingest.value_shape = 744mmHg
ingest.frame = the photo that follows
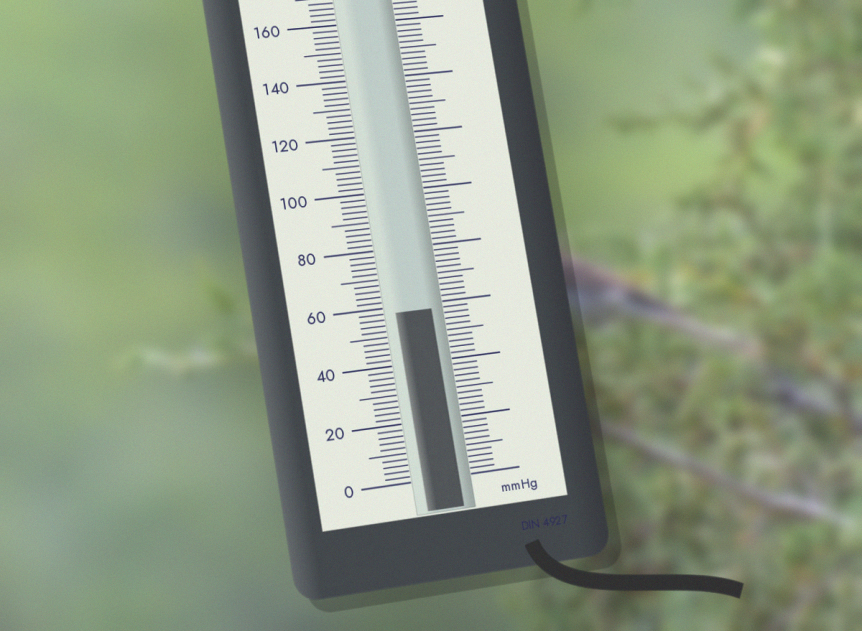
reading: 58mmHg
